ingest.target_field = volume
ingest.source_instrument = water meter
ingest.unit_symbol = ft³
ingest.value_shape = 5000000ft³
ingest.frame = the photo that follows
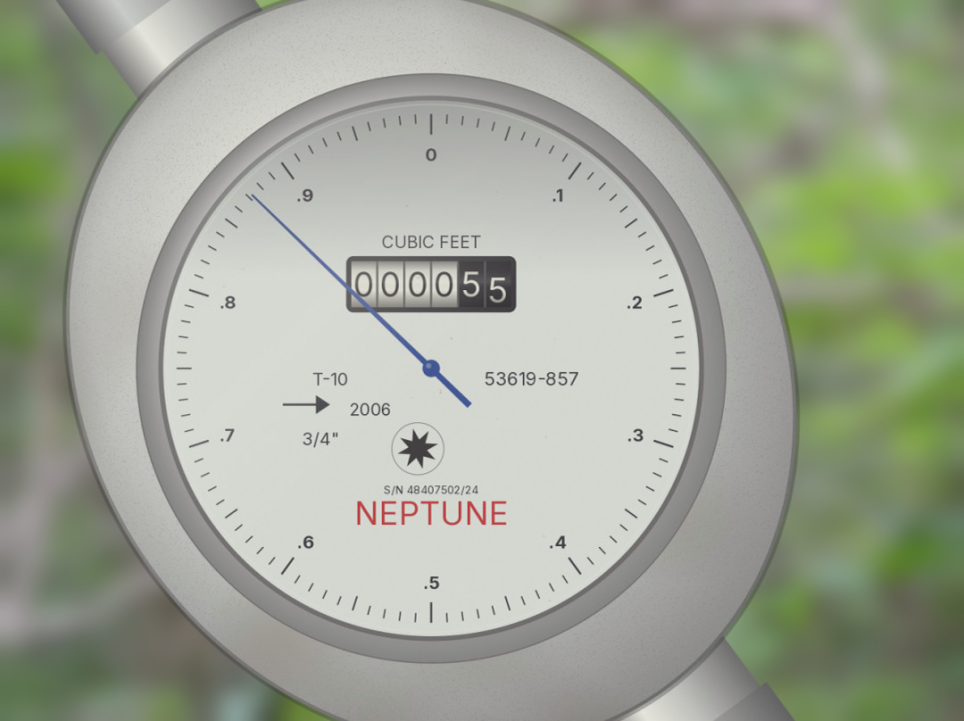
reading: 54.87ft³
